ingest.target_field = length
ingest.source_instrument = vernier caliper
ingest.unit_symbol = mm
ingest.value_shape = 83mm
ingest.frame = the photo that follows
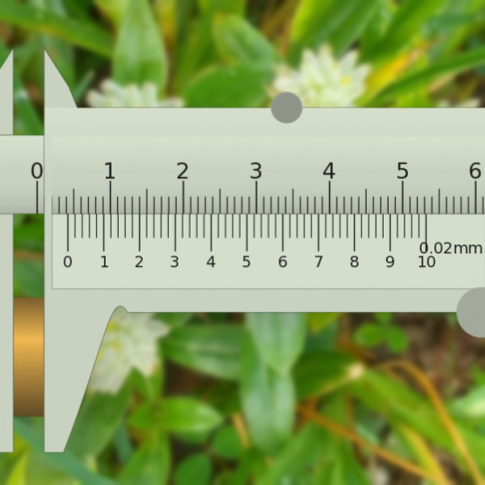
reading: 4.2mm
